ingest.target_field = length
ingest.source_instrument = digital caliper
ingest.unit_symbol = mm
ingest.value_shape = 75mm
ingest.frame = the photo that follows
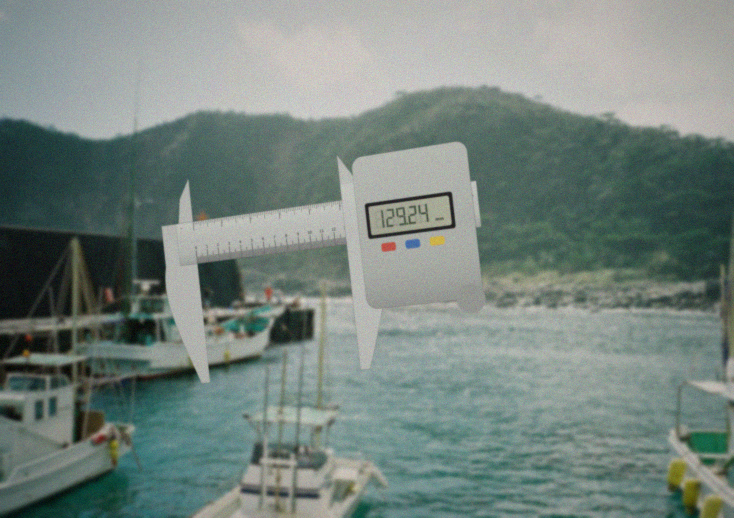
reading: 129.24mm
